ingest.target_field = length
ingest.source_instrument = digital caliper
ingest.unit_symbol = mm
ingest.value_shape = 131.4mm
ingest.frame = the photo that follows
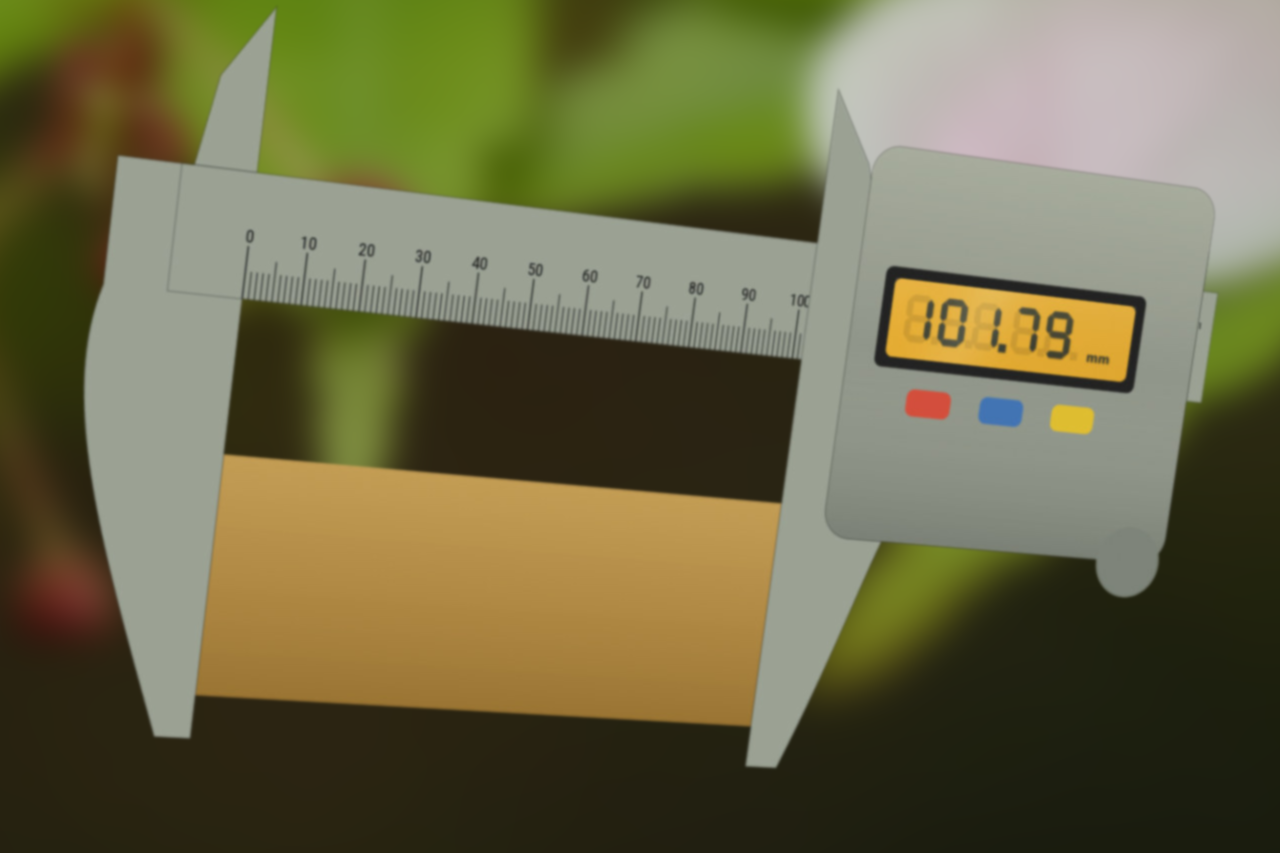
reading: 101.79mm
